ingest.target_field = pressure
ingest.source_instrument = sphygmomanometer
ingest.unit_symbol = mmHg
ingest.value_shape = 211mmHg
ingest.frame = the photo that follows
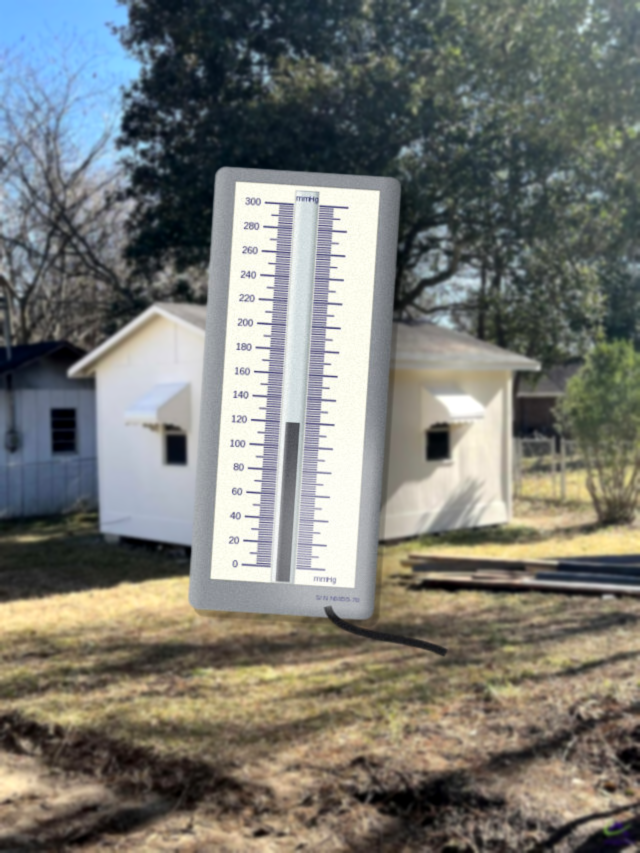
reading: 120mmHg
